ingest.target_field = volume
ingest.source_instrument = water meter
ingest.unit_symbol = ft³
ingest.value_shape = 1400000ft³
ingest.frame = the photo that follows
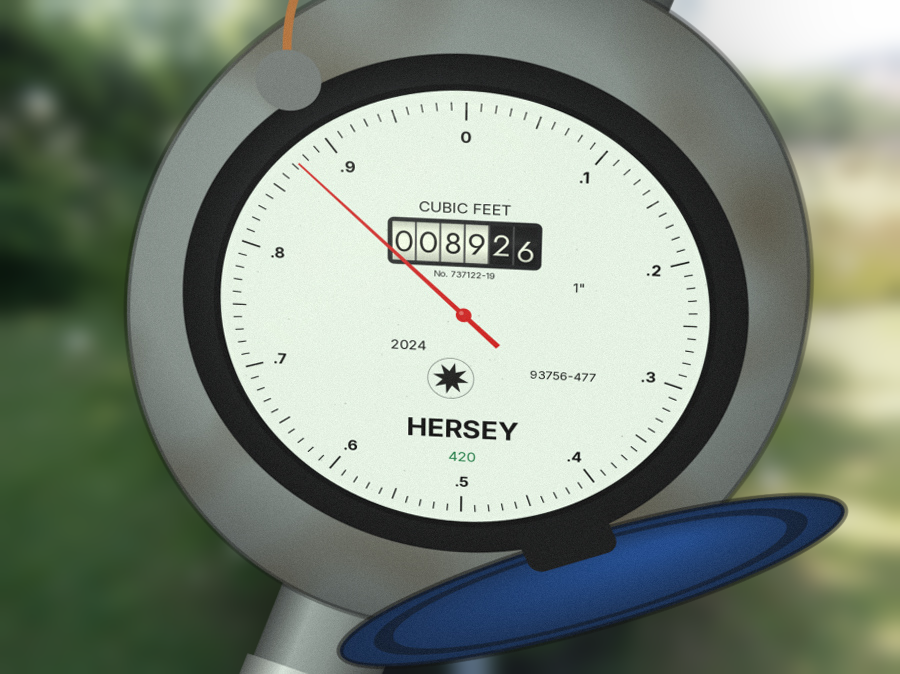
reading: 8925.87ft³
